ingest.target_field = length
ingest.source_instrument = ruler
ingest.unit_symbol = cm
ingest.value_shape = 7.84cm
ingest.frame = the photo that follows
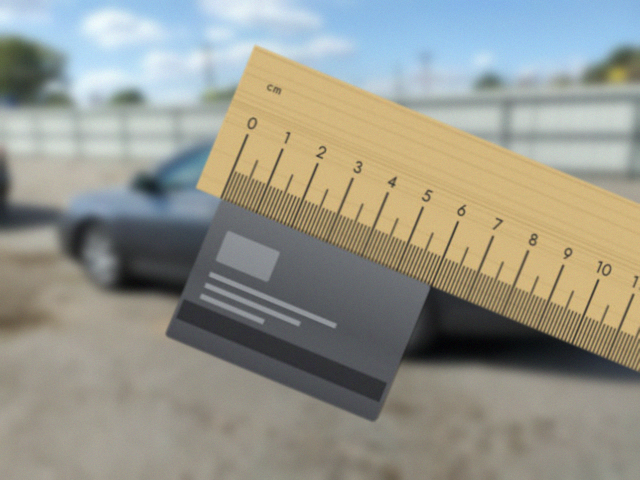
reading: 6cm
